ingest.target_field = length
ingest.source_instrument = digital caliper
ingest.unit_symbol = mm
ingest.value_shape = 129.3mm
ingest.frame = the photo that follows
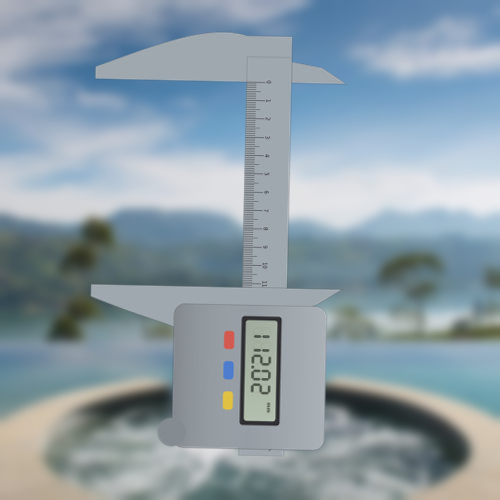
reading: 112.02mm
